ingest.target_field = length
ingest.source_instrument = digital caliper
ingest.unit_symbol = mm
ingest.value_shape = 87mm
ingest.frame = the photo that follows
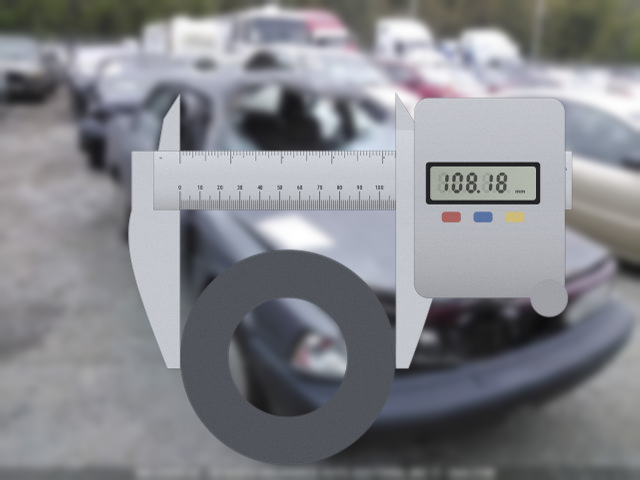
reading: 108.18mm
